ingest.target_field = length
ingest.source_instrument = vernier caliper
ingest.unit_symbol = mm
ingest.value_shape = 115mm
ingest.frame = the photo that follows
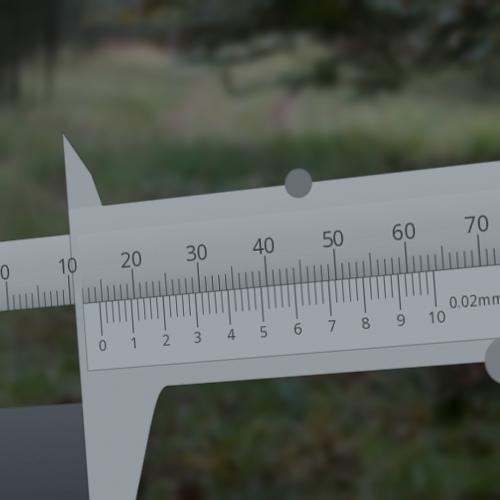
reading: 14.6mm
